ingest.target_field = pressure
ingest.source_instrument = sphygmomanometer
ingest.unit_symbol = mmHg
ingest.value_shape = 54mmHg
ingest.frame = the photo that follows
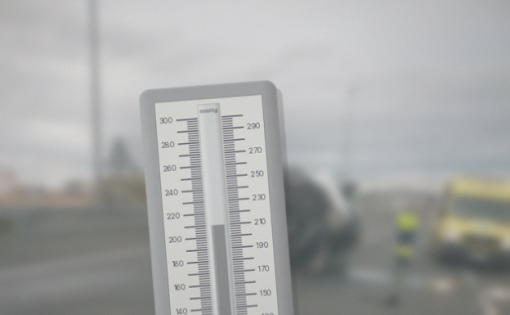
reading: 210mmHg
